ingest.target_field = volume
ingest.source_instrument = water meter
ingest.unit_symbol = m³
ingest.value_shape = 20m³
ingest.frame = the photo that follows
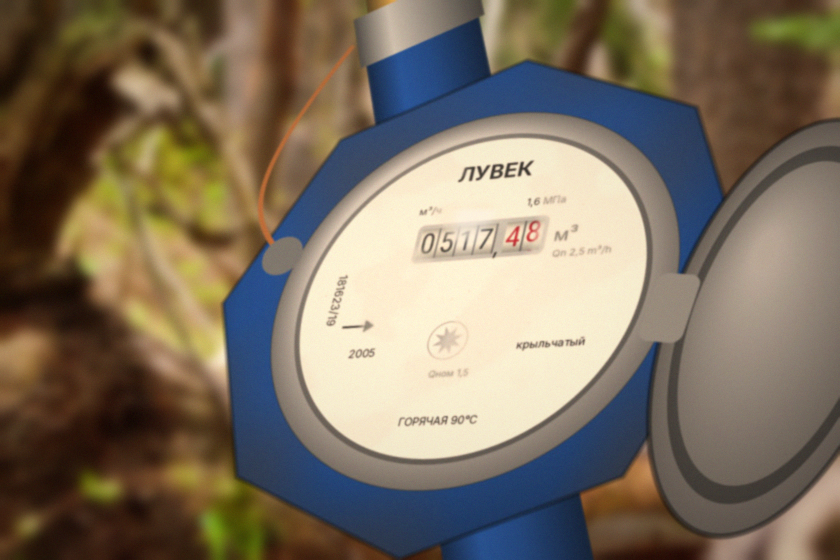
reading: 517.48m³
